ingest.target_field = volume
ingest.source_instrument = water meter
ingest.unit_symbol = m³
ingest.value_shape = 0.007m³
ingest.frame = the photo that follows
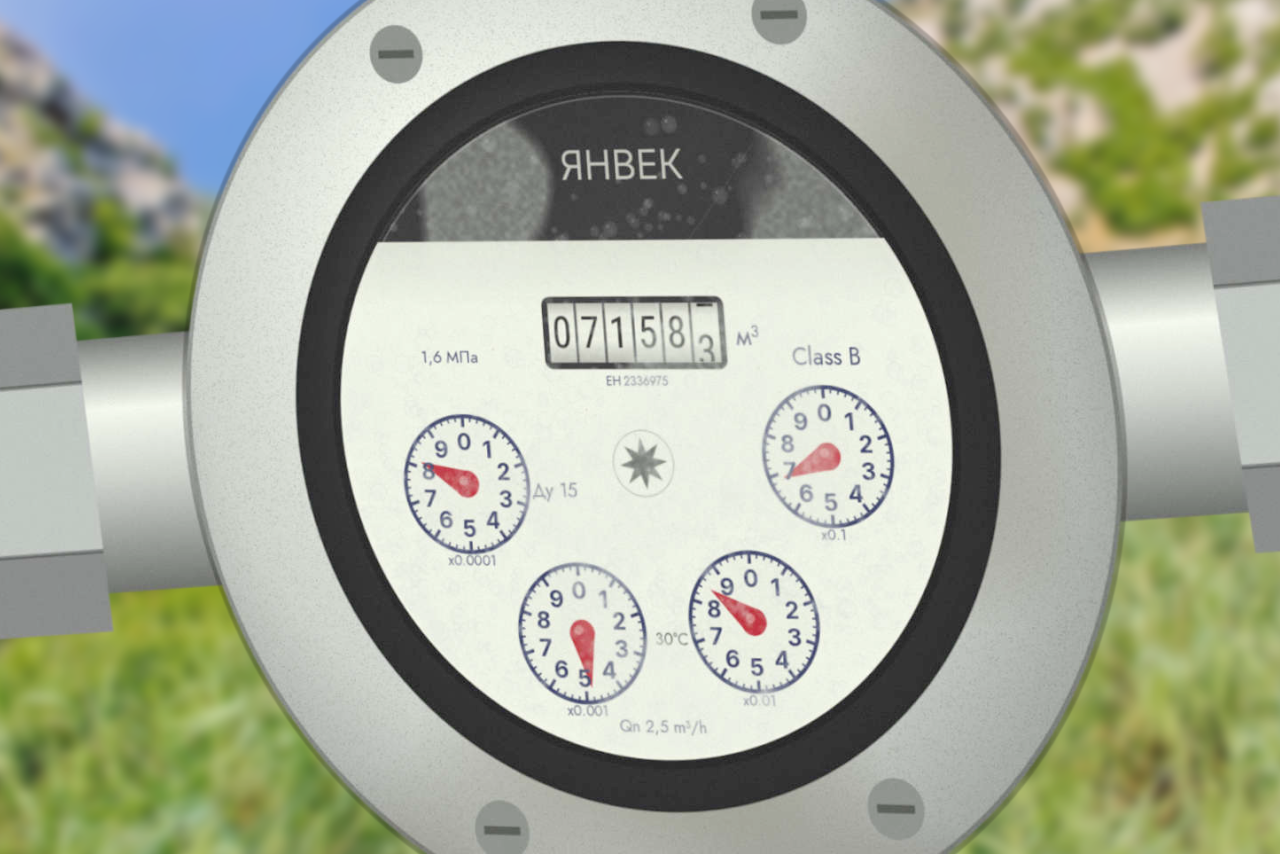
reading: 71582.6848m³
